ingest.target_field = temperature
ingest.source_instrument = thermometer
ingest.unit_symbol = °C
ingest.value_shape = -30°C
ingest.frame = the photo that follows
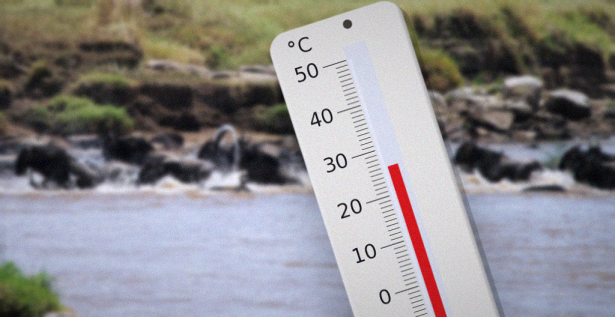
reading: 26°C
